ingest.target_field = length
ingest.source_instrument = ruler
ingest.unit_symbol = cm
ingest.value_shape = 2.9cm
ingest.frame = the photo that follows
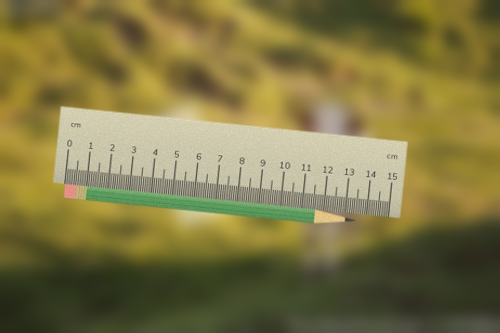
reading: 13.5cm
